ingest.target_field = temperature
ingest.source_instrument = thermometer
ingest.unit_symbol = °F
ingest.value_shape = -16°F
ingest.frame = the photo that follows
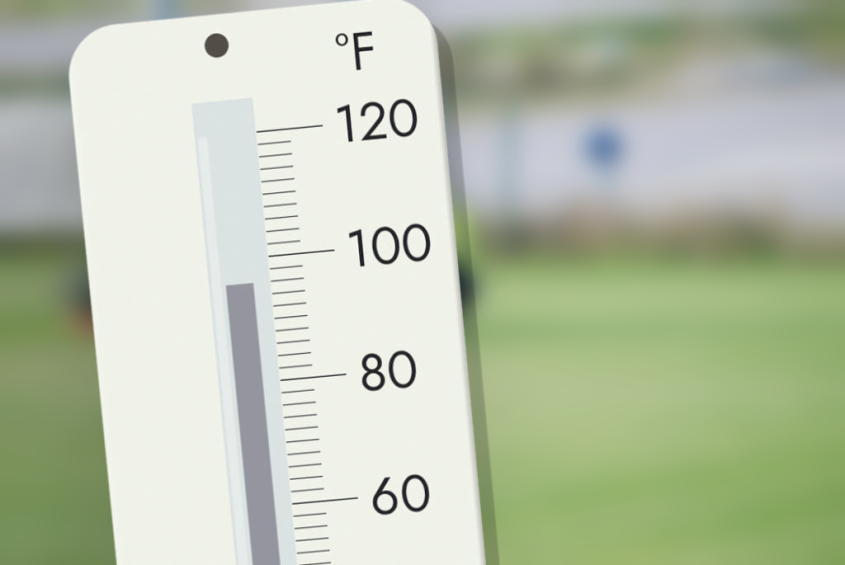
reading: 96°F
